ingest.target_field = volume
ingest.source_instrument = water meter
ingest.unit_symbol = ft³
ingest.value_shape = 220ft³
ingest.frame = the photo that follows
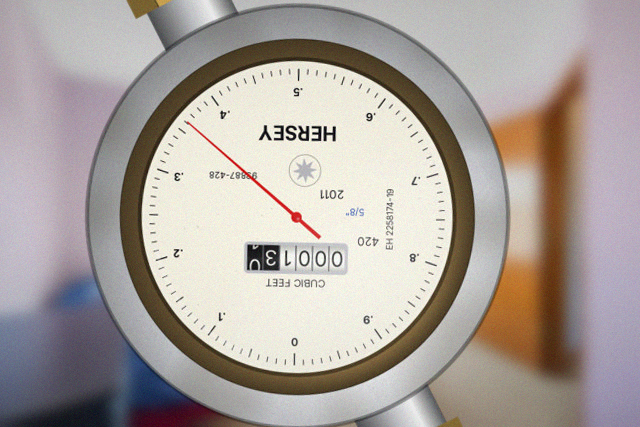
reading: 130.36ft³
